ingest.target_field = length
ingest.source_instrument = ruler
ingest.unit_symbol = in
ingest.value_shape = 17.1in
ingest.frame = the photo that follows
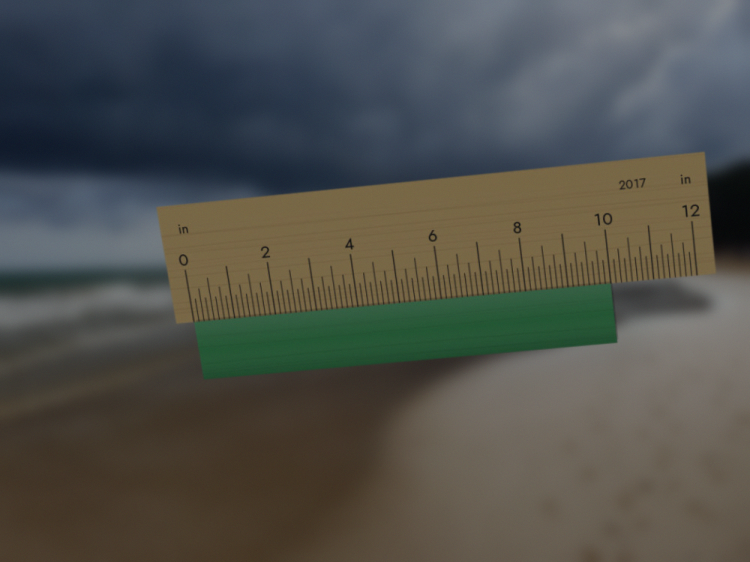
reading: 10in
